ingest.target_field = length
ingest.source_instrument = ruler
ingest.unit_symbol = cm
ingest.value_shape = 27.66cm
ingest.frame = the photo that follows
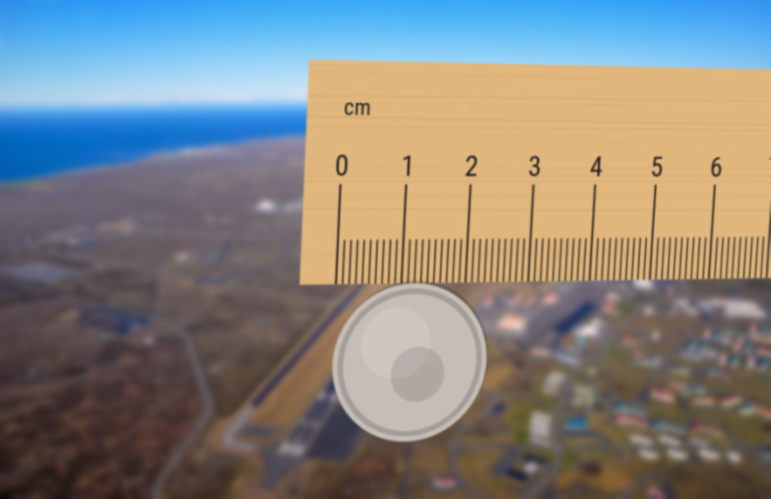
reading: 2.4cm
